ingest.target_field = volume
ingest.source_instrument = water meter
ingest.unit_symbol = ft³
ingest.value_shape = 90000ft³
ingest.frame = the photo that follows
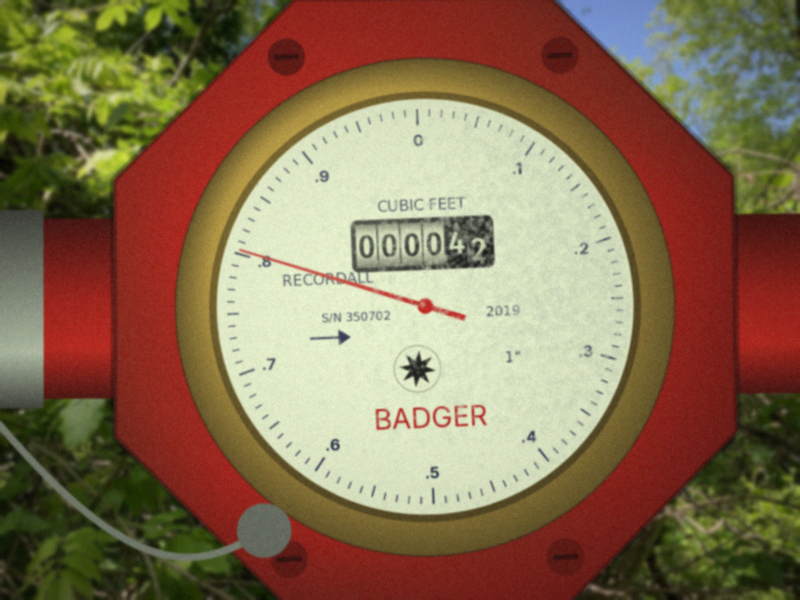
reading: 41.80ft³
